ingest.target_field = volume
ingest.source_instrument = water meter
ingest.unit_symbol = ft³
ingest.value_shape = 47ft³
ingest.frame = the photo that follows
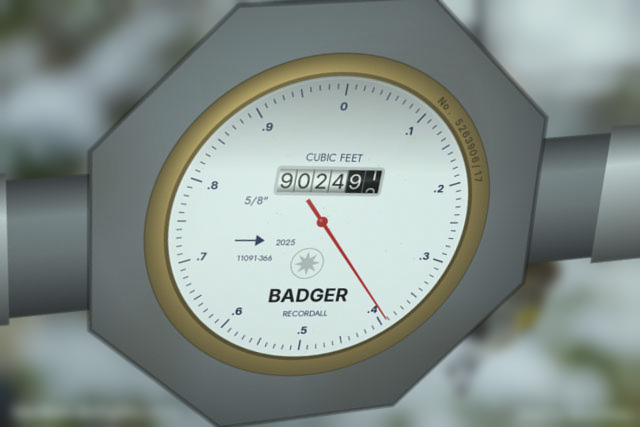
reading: 902491.39ft³
